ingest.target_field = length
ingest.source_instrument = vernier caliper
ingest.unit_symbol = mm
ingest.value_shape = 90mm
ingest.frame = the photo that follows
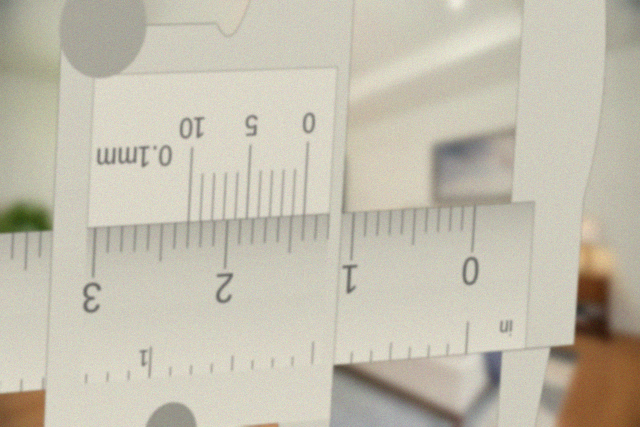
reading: 14.0mm
